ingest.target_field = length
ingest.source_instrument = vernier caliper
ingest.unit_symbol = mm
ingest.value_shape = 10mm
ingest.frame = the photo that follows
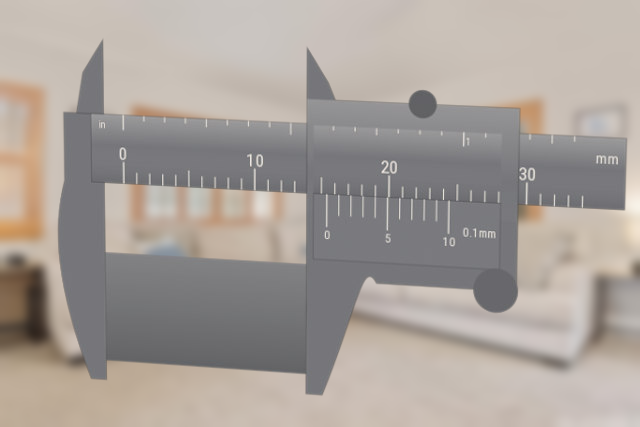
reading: 15.4mm
